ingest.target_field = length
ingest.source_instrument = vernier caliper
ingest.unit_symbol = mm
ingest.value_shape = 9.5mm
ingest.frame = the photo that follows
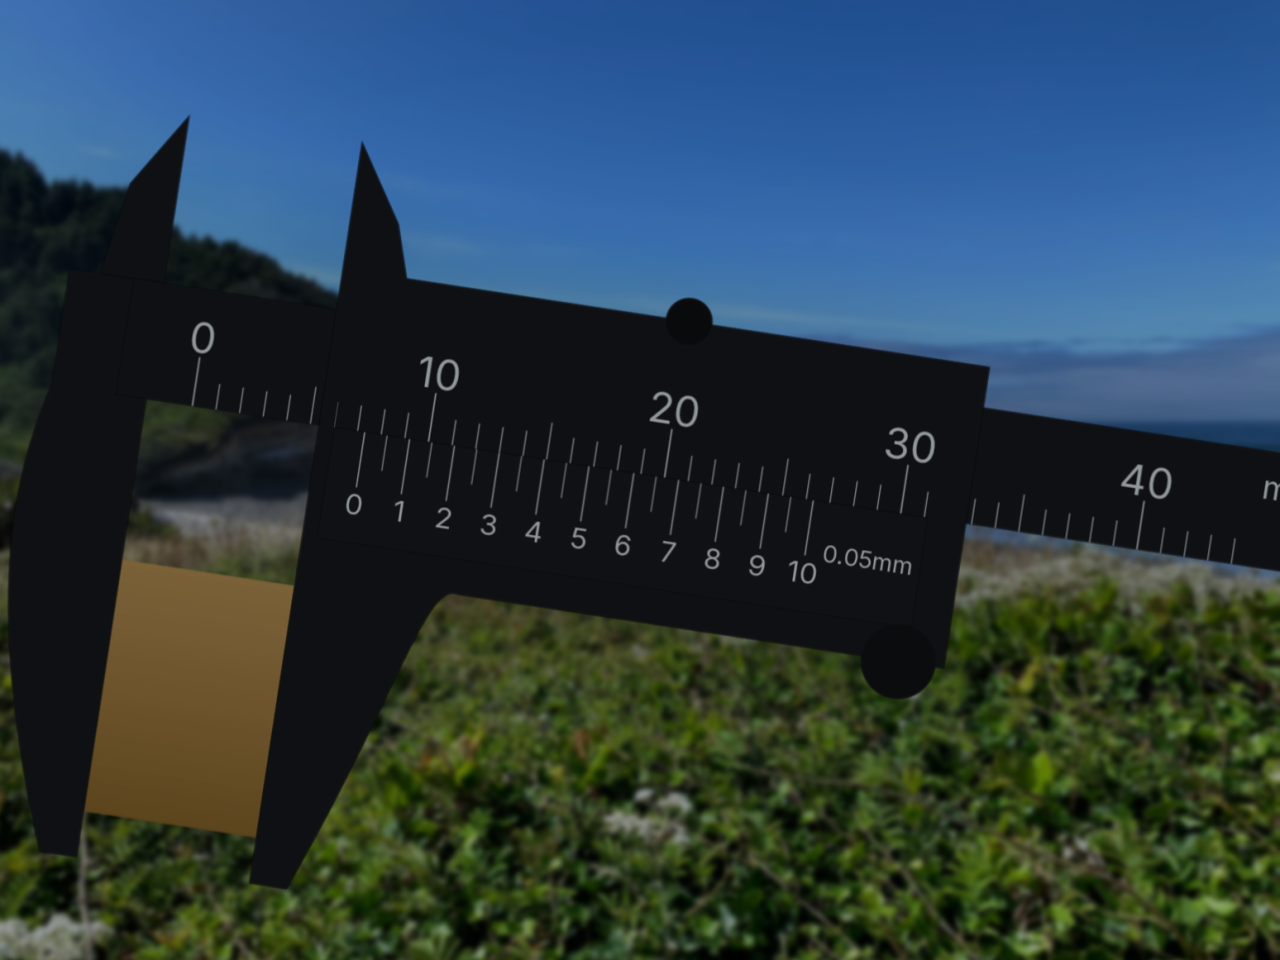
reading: 7.3mm
